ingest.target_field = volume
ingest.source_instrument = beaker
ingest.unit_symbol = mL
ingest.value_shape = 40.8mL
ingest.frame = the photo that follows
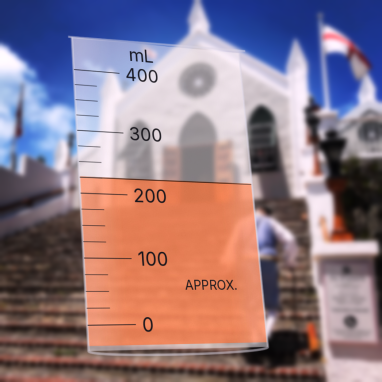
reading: 225mL
